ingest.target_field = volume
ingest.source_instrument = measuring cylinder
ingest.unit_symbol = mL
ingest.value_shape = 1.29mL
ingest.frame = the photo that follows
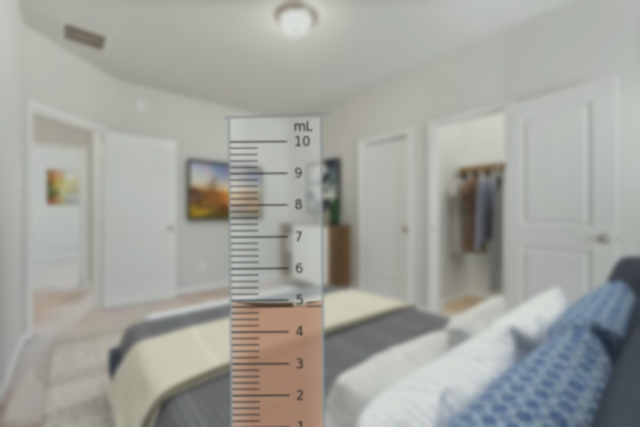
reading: 4.8mL
